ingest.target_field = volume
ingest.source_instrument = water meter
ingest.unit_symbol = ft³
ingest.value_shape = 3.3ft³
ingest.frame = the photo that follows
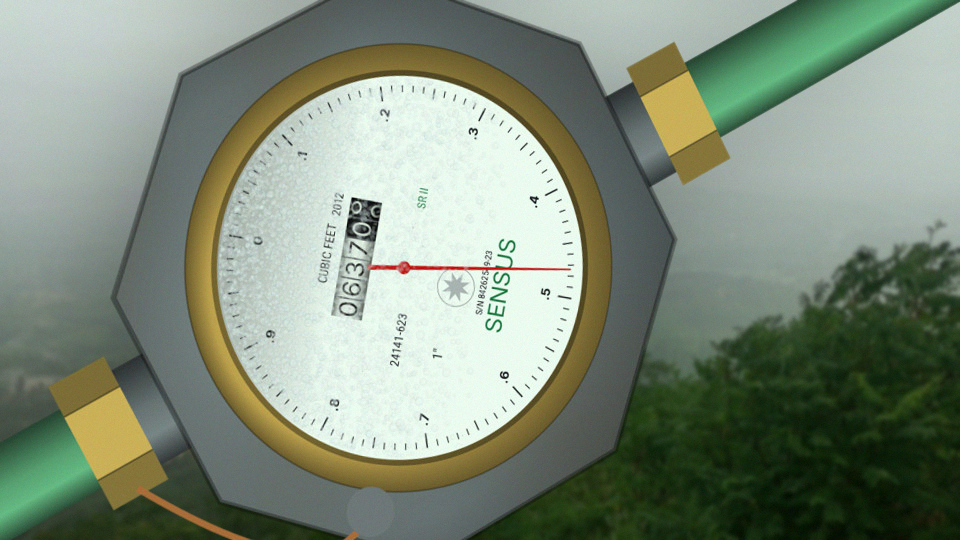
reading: 63708.47ft³
